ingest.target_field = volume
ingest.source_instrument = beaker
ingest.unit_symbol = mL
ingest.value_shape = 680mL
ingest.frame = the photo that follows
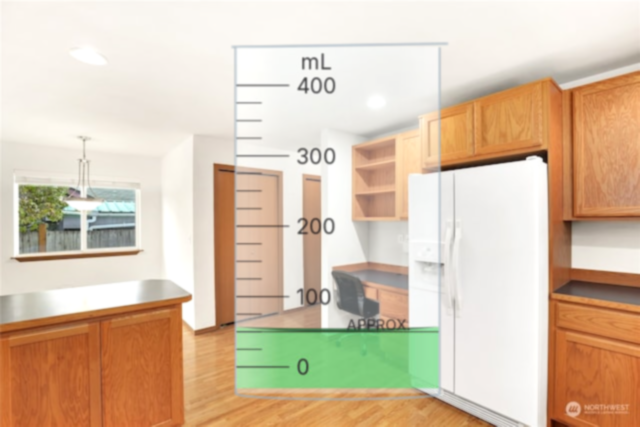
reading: 50mL
